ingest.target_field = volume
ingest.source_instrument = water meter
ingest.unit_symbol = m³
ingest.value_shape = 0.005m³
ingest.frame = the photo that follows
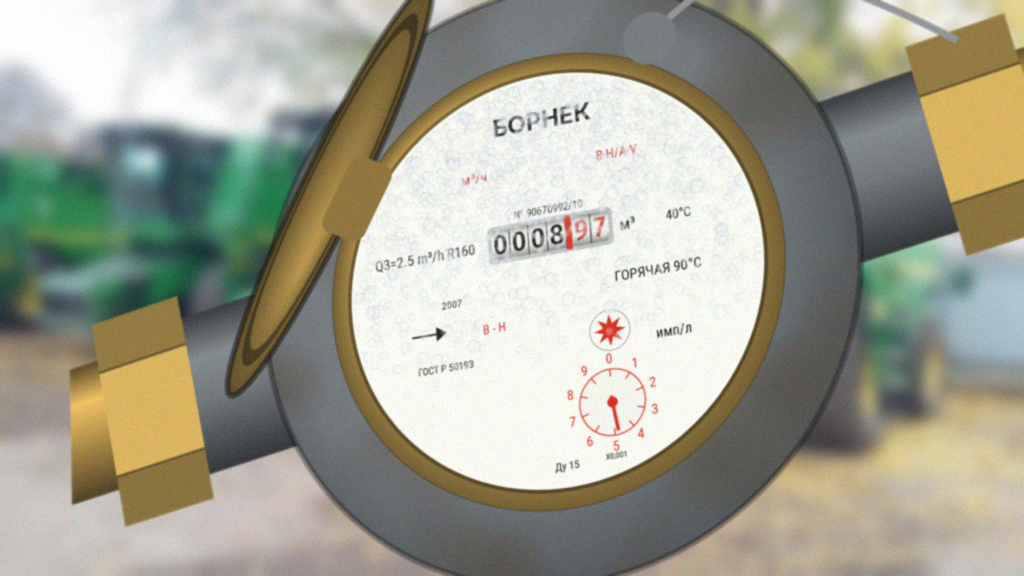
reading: 8.974m³
